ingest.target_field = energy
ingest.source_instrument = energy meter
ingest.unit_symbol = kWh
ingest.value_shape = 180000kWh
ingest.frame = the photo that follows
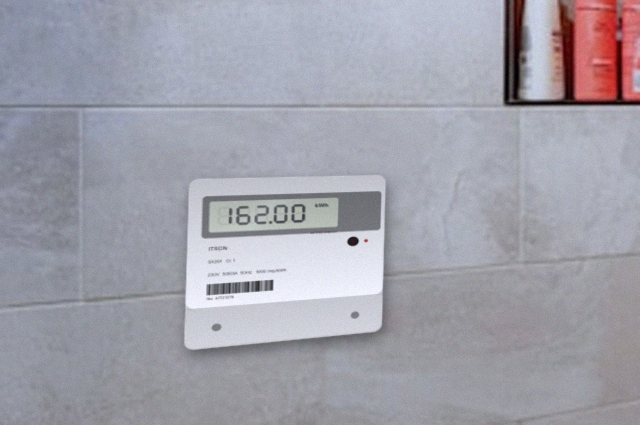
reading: 162.00kWh
